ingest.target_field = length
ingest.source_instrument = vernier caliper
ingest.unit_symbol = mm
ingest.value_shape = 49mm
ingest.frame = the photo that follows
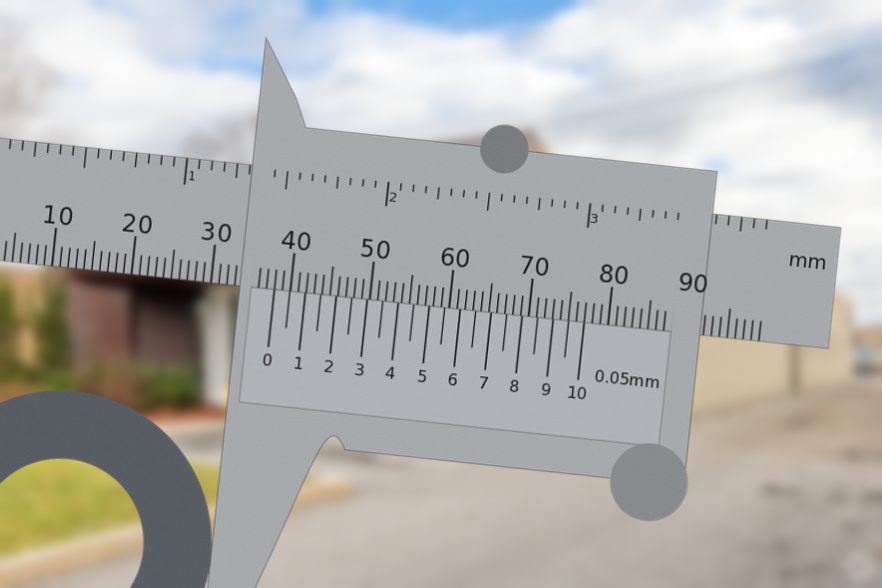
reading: 38.0mm
